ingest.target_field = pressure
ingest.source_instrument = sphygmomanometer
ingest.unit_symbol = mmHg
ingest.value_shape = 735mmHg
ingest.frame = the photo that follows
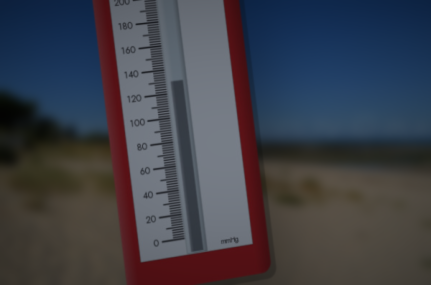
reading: 130mmHg
